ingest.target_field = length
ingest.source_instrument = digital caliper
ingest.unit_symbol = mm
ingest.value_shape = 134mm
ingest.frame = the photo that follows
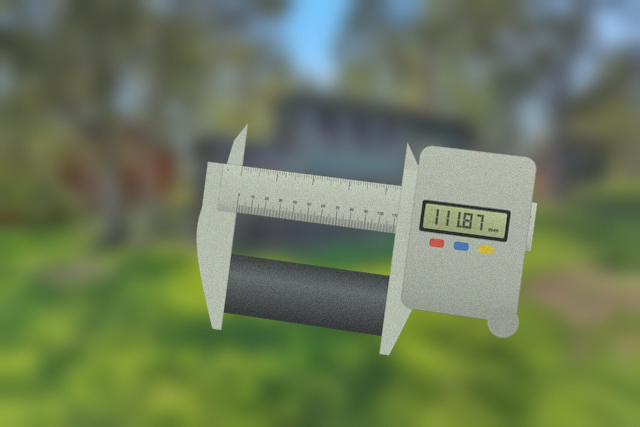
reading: 111.87mm
